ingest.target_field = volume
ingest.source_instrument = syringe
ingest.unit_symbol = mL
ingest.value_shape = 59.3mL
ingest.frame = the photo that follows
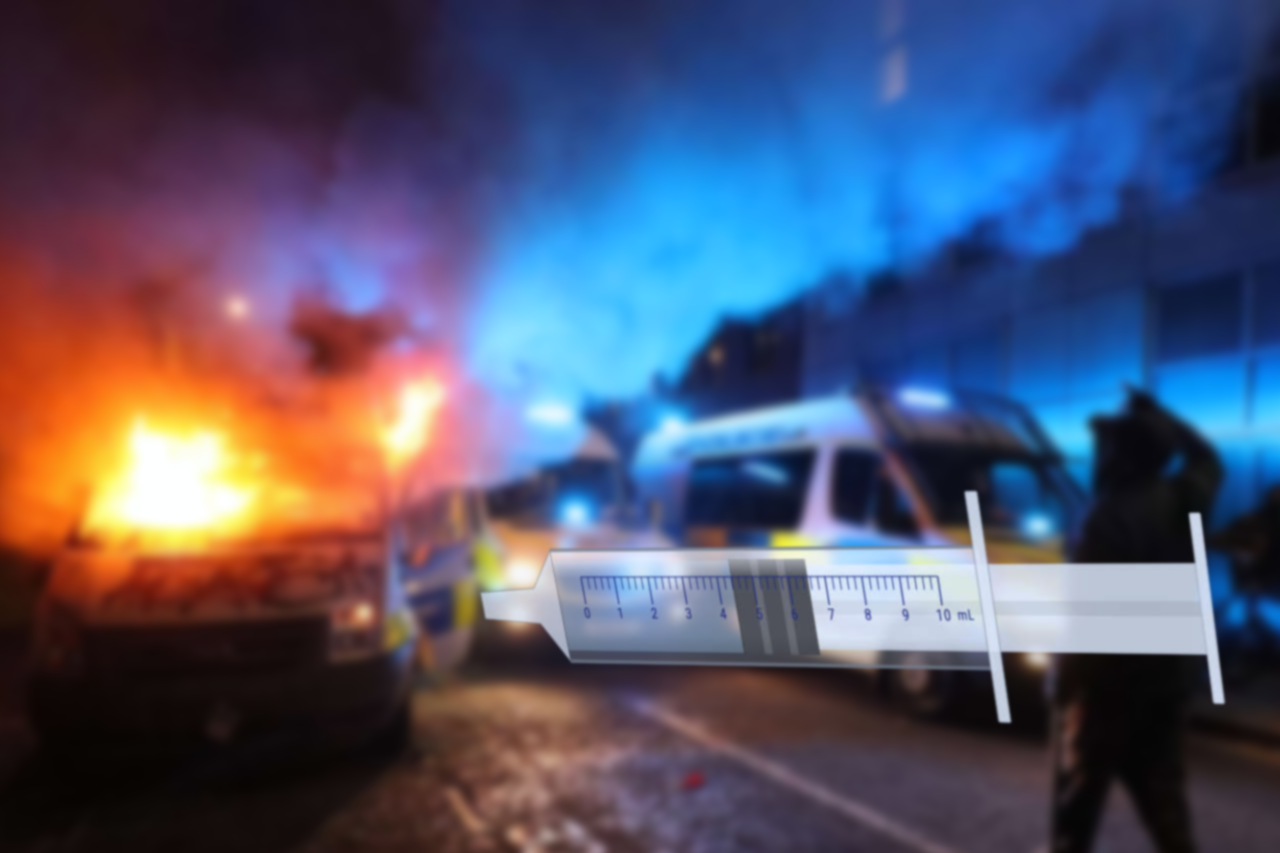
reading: 4.4mL
